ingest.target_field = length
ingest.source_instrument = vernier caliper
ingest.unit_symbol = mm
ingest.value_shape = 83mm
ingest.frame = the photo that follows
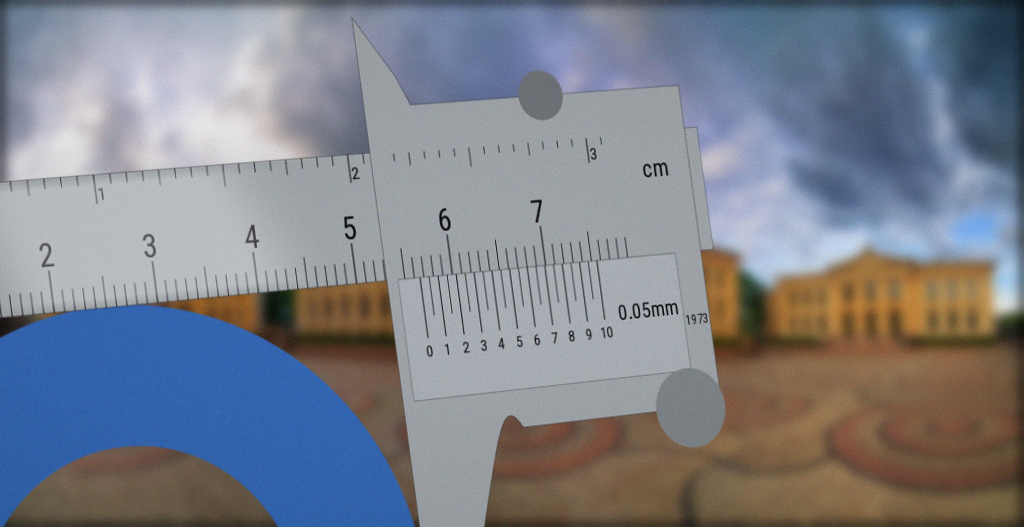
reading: 56.6mm
